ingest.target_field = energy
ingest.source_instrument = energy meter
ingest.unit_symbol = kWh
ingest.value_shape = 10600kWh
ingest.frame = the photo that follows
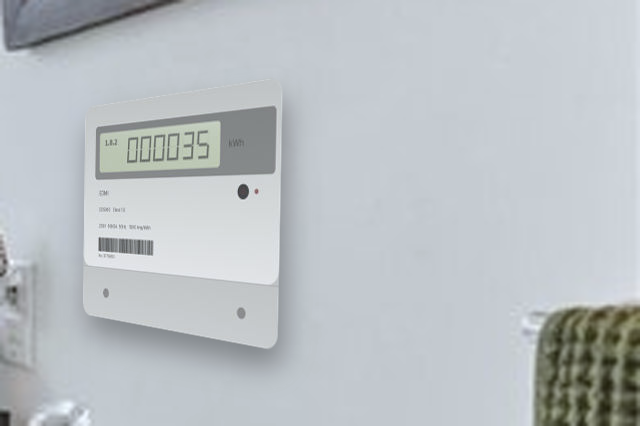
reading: 35kWh
